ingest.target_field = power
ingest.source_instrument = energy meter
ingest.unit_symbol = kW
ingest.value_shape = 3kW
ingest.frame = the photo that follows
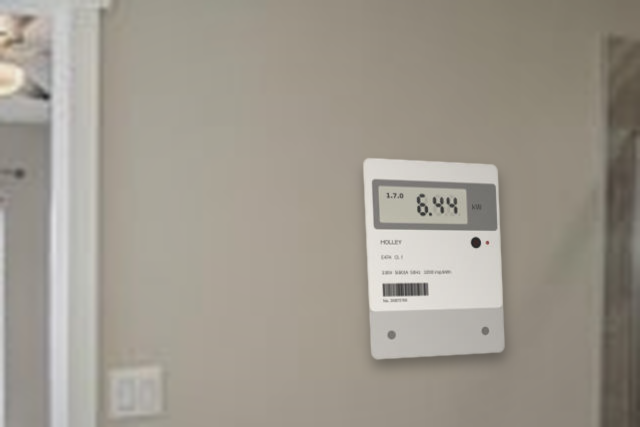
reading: 6.44kW
